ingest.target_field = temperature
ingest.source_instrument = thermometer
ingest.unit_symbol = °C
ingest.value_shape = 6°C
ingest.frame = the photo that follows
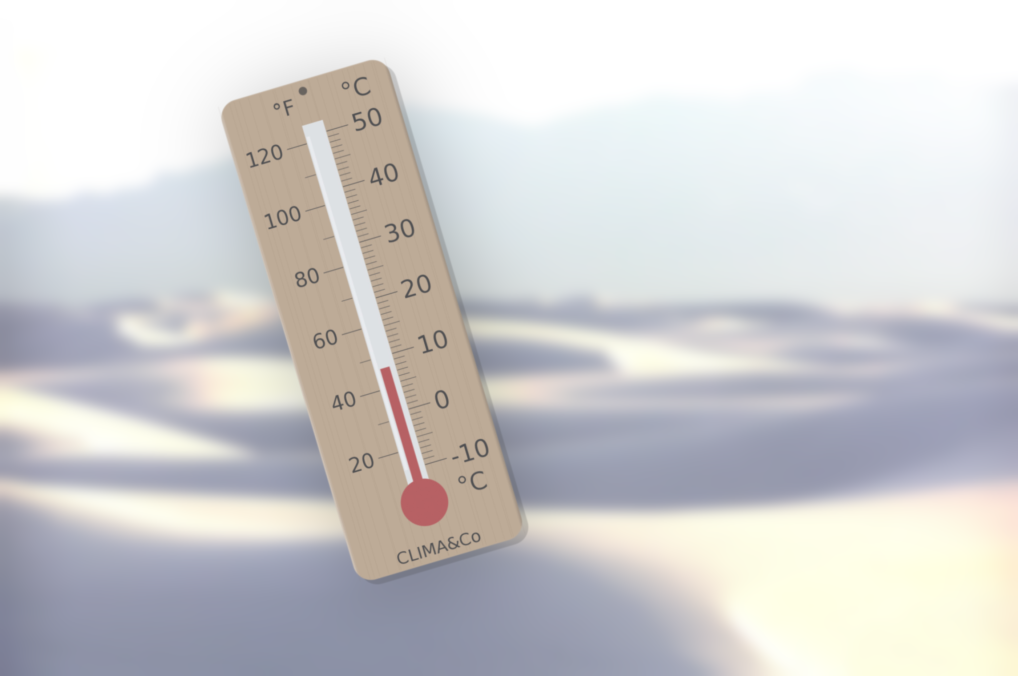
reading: 8°C
